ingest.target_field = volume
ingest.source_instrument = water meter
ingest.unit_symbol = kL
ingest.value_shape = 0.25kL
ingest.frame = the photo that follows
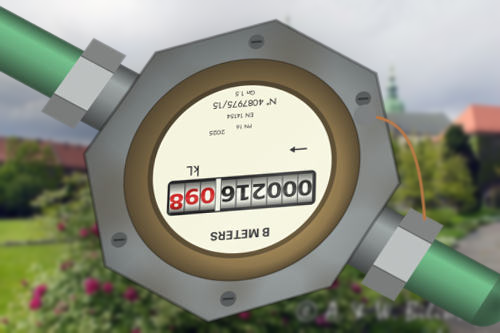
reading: 216.098kL
